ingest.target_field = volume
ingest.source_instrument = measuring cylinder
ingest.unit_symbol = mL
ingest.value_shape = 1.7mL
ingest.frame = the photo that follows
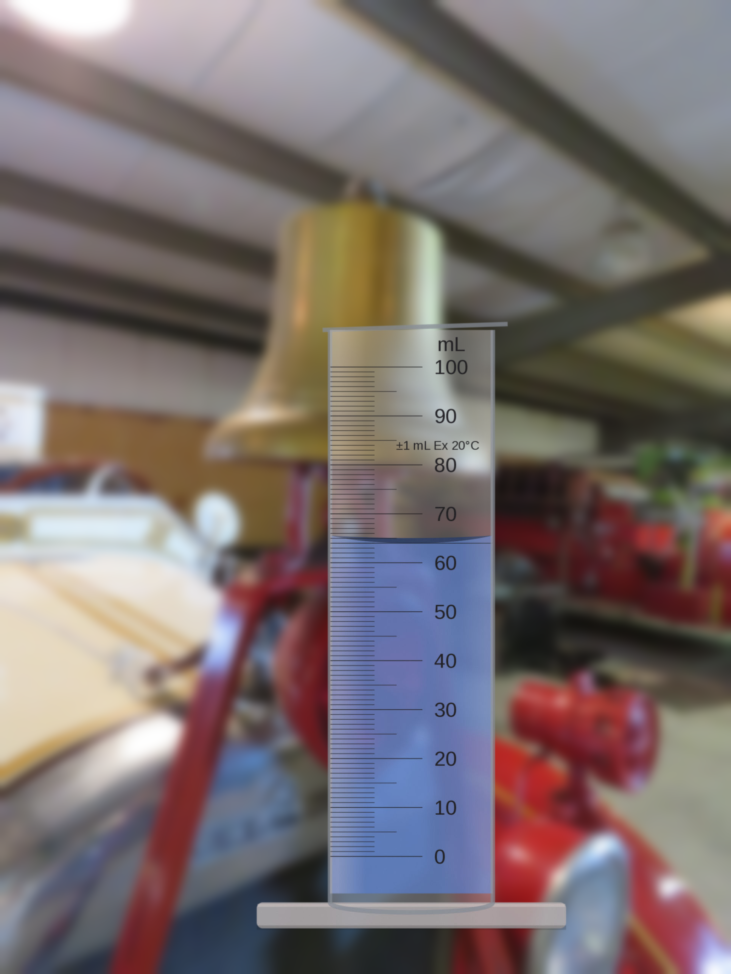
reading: 64mL
